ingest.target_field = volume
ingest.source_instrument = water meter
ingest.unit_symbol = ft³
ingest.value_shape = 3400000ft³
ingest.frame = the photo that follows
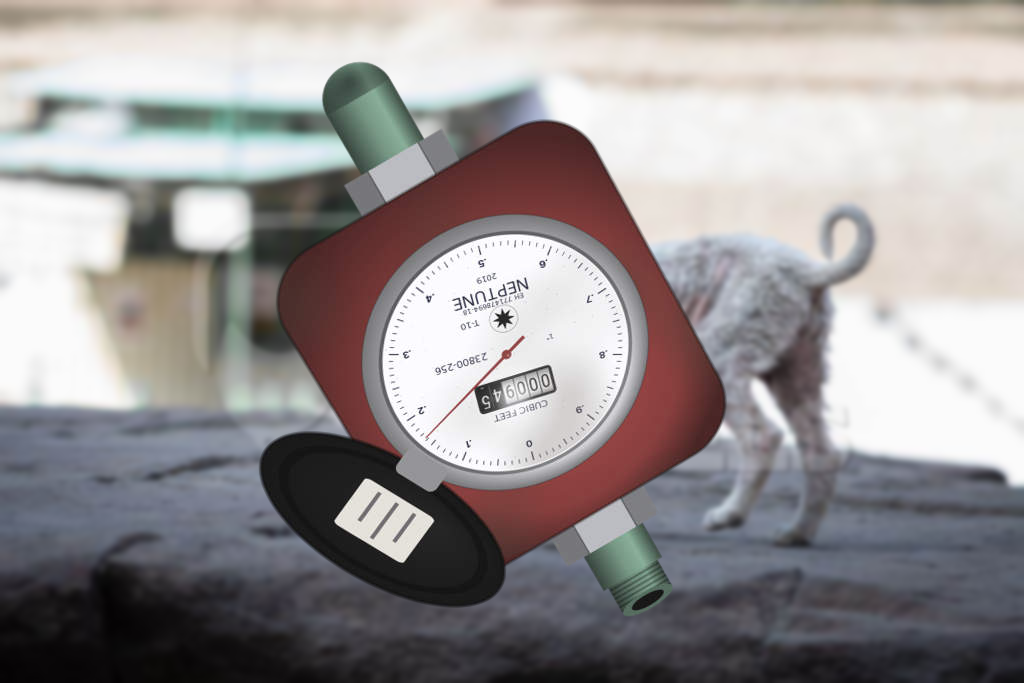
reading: 945.16ft³
